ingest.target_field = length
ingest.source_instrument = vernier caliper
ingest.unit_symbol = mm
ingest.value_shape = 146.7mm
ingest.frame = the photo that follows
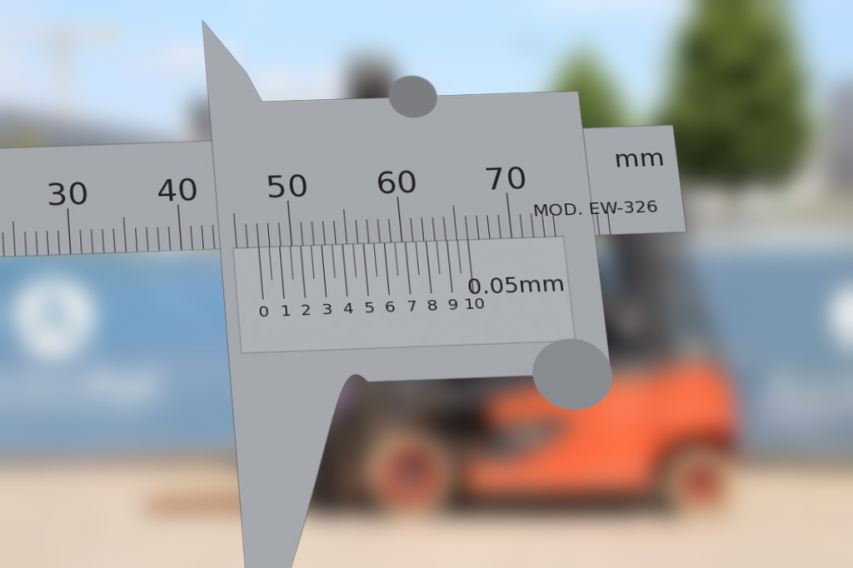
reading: 47.0mm
